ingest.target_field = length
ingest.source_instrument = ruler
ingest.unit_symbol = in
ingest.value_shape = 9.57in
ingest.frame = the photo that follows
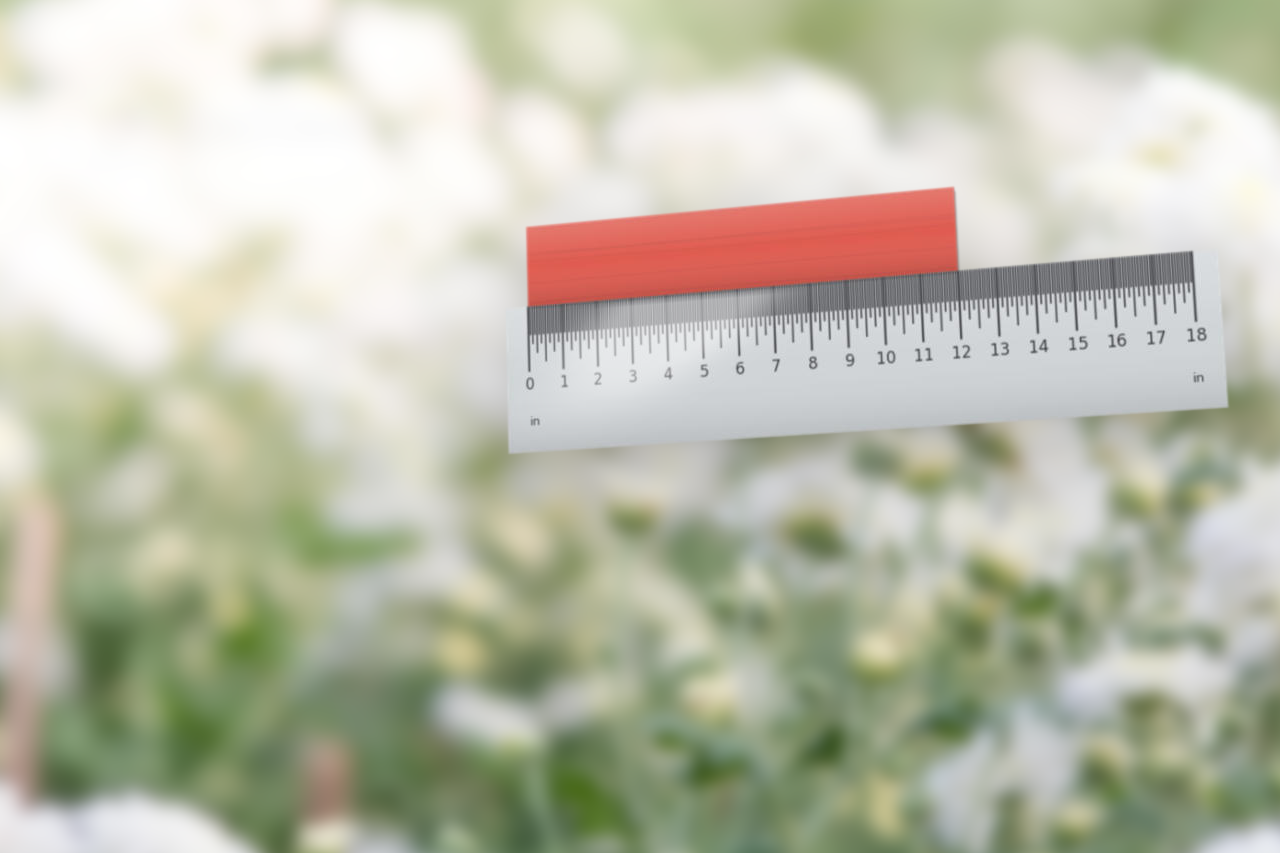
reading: 12in
